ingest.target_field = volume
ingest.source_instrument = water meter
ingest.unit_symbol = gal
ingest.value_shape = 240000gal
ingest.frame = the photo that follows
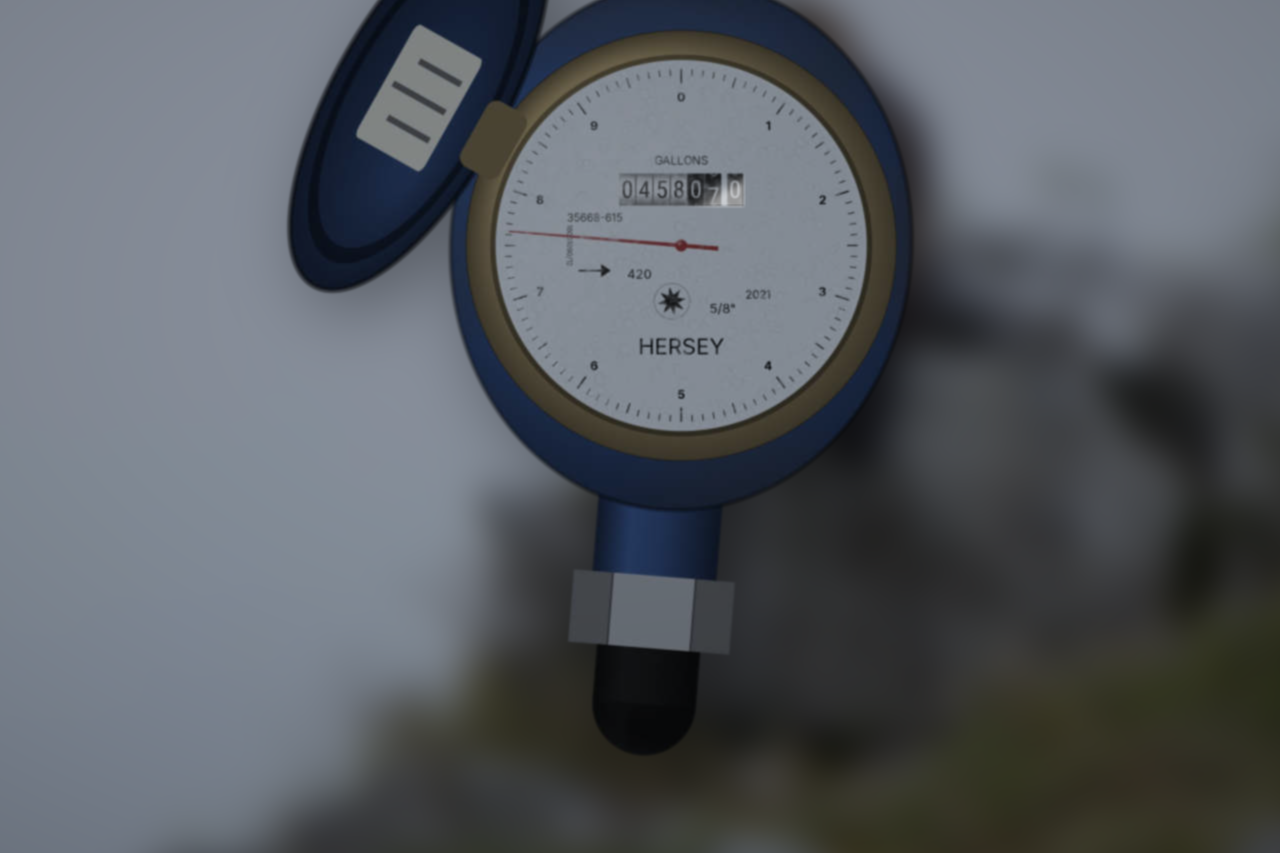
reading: 458067.6gal
